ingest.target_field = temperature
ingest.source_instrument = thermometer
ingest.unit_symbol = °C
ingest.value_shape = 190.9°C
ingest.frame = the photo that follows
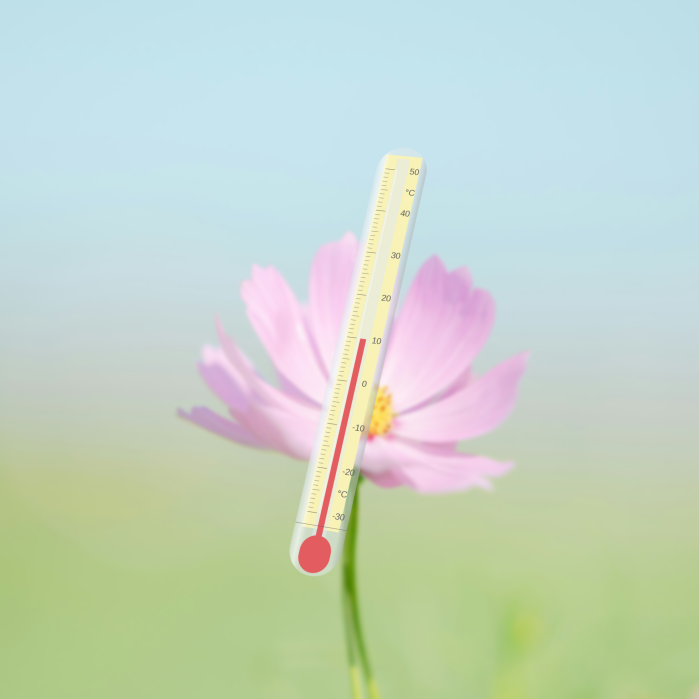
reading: 10°C
